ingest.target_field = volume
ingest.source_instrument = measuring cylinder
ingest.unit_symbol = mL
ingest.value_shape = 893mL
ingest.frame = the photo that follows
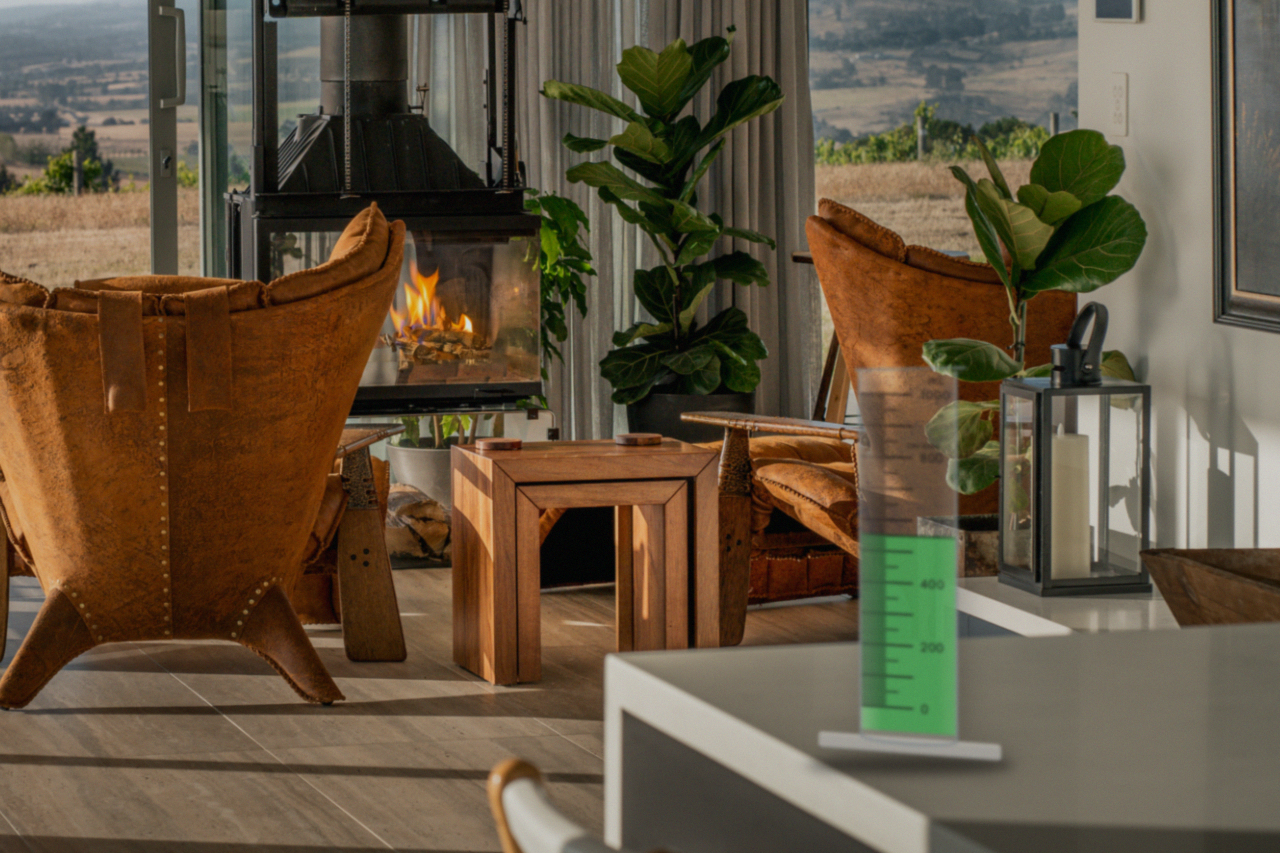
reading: 550mL
